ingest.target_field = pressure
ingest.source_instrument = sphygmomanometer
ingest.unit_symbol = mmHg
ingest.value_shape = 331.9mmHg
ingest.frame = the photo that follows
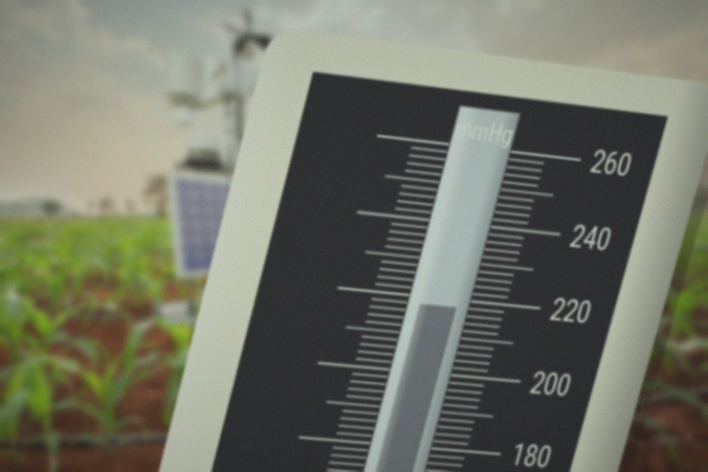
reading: 218mmHg
